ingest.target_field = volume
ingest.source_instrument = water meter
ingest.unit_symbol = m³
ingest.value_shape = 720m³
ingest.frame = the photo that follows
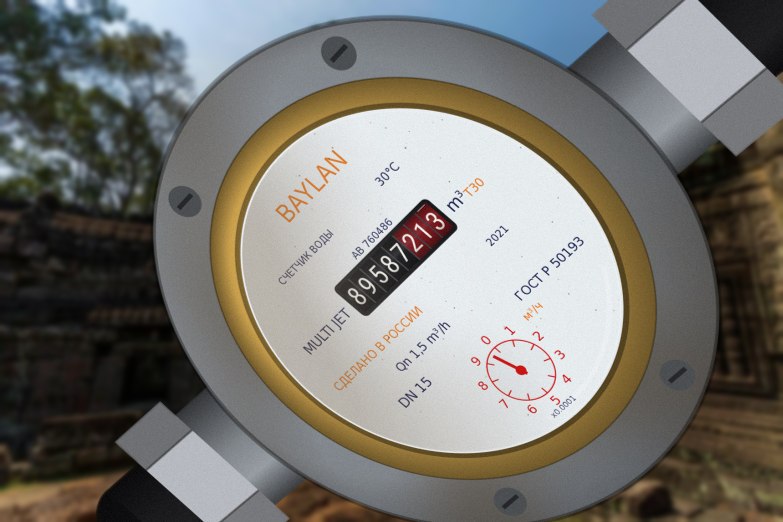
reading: 89587.2129m³
